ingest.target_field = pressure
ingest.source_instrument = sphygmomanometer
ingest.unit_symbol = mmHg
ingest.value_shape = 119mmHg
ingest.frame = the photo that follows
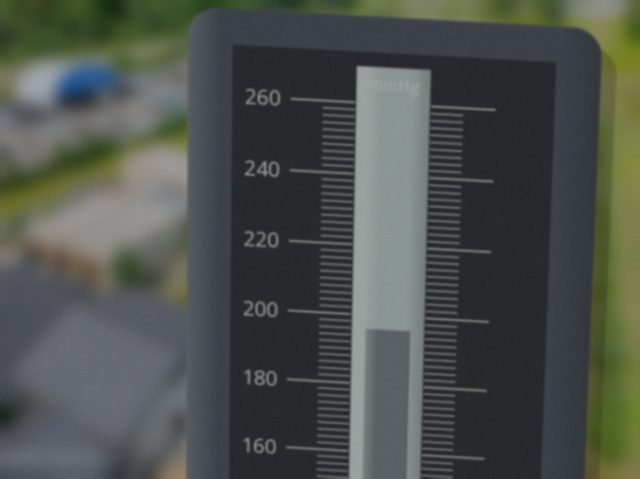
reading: 196mmHg
